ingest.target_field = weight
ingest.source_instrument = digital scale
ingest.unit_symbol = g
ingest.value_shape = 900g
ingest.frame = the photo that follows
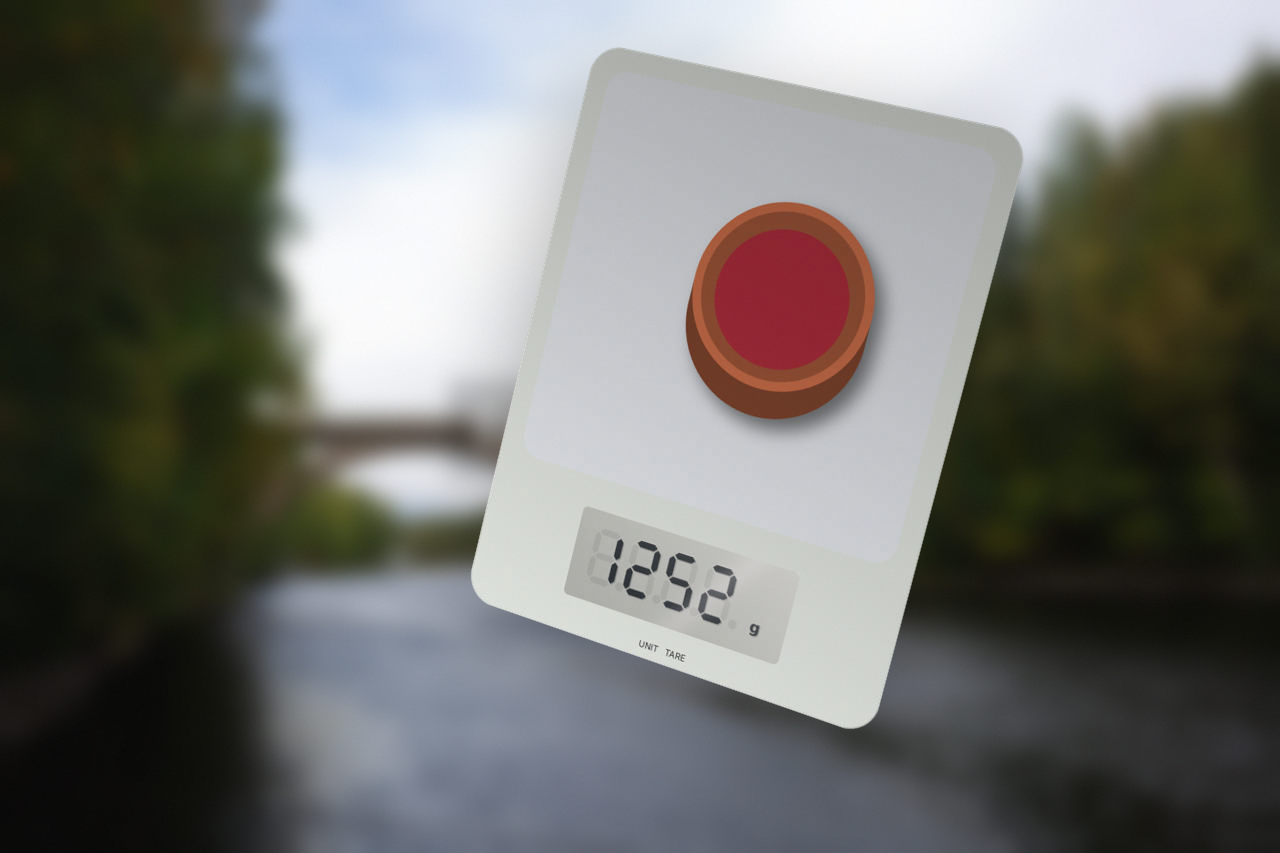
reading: 1252g
